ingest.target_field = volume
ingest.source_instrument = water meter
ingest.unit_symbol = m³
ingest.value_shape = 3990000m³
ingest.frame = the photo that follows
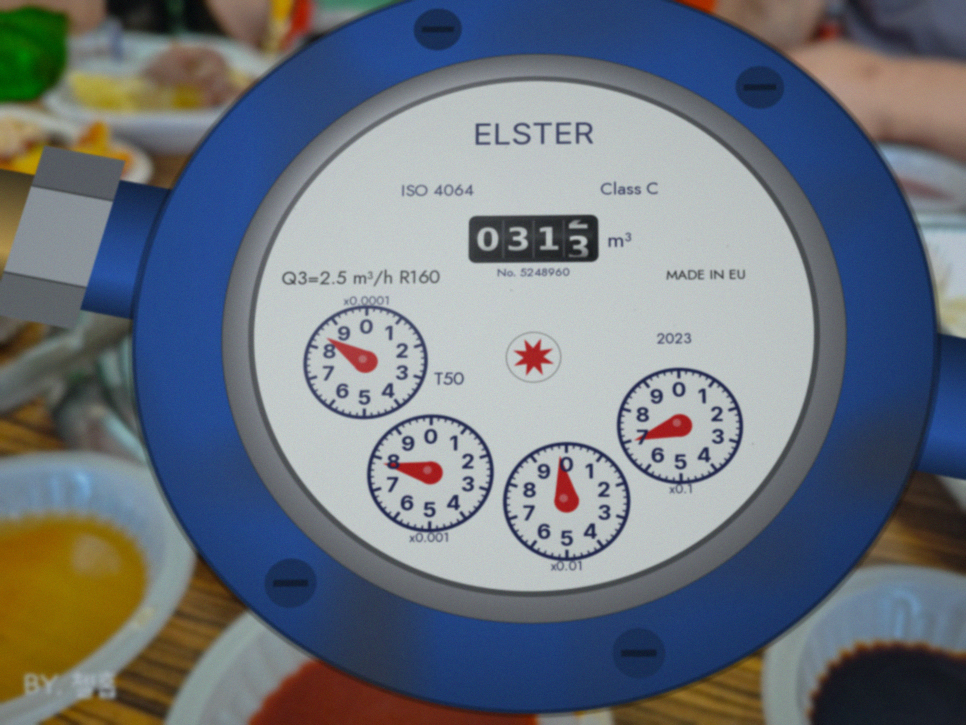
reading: 312.6978m³
